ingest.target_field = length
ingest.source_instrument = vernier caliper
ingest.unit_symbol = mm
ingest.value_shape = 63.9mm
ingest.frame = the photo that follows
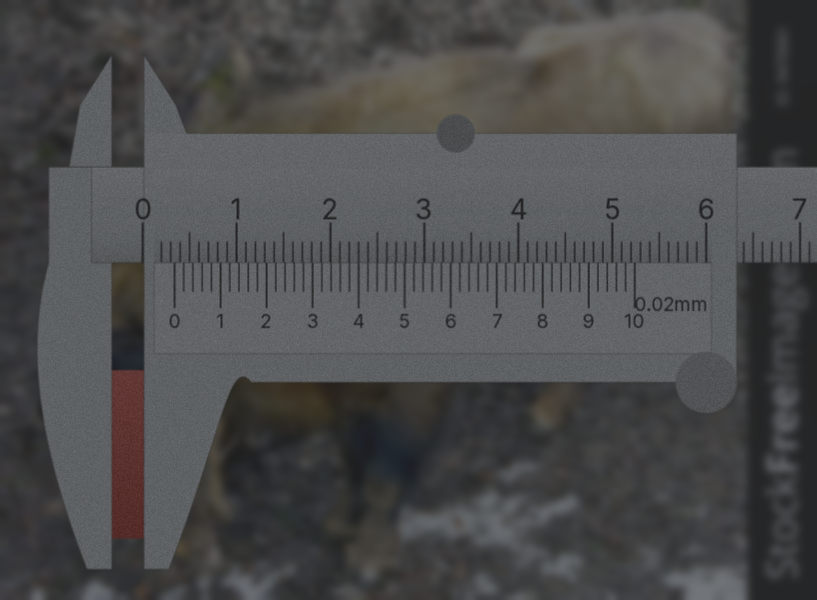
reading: 3.4mm
